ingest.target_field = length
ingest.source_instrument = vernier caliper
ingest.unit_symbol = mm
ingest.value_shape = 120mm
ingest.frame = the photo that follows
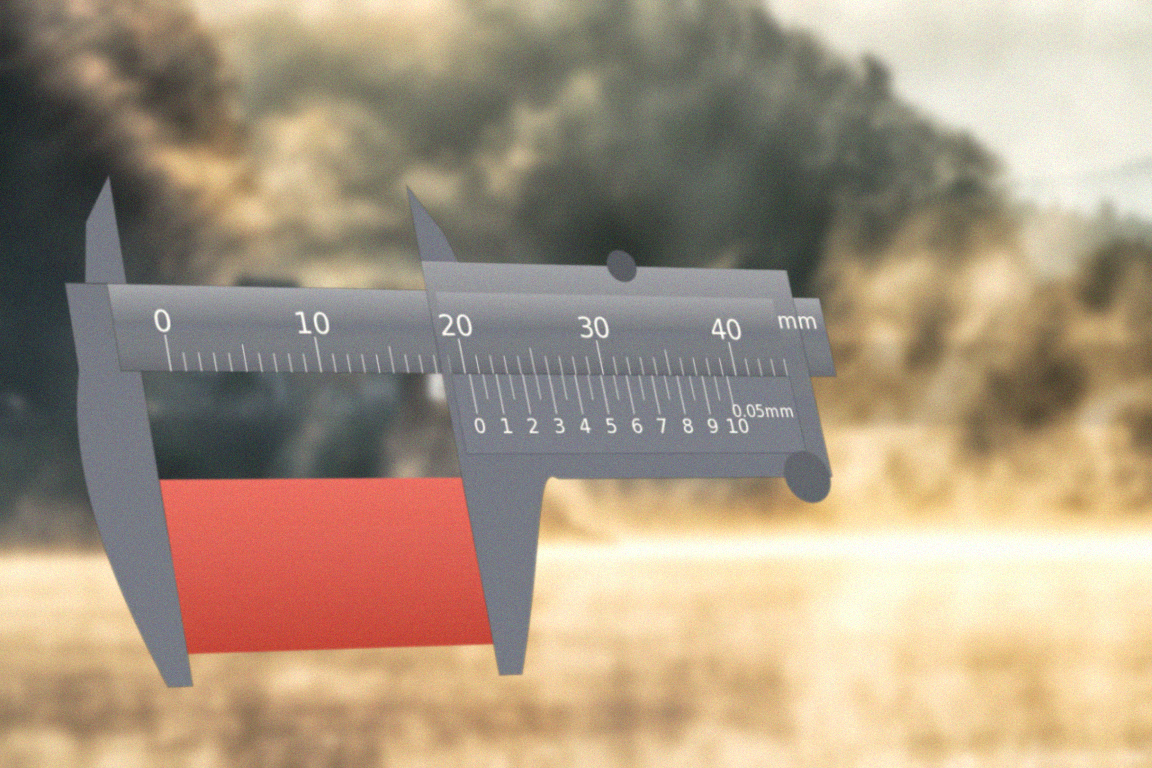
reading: 20.3mm
